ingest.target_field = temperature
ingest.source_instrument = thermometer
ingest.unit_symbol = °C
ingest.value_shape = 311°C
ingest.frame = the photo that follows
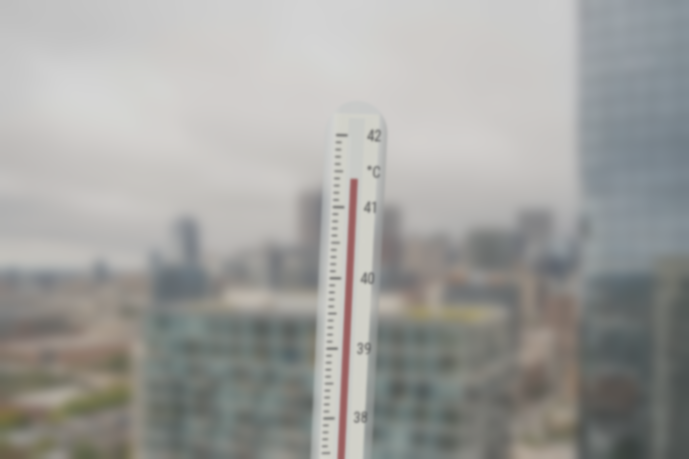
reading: 41.4°C
